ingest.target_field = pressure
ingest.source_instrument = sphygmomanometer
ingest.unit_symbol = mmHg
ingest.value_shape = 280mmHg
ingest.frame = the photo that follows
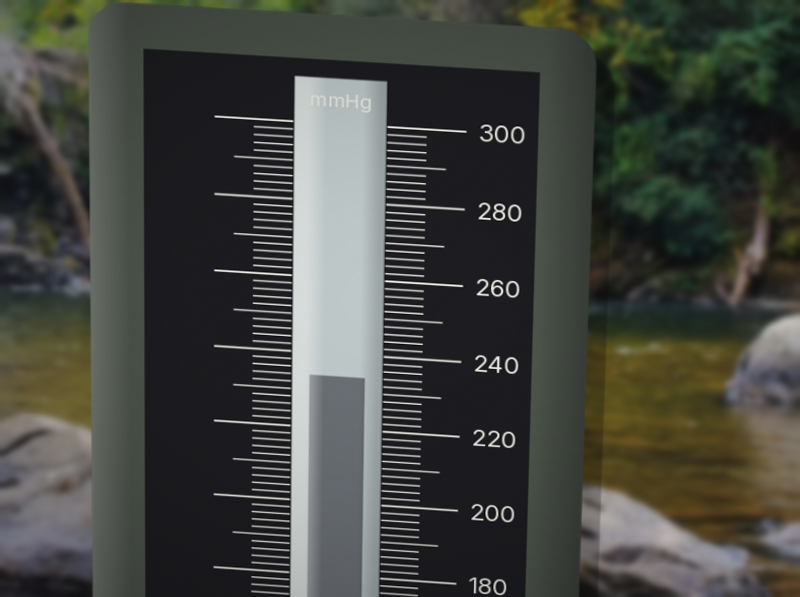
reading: 234mmHg
